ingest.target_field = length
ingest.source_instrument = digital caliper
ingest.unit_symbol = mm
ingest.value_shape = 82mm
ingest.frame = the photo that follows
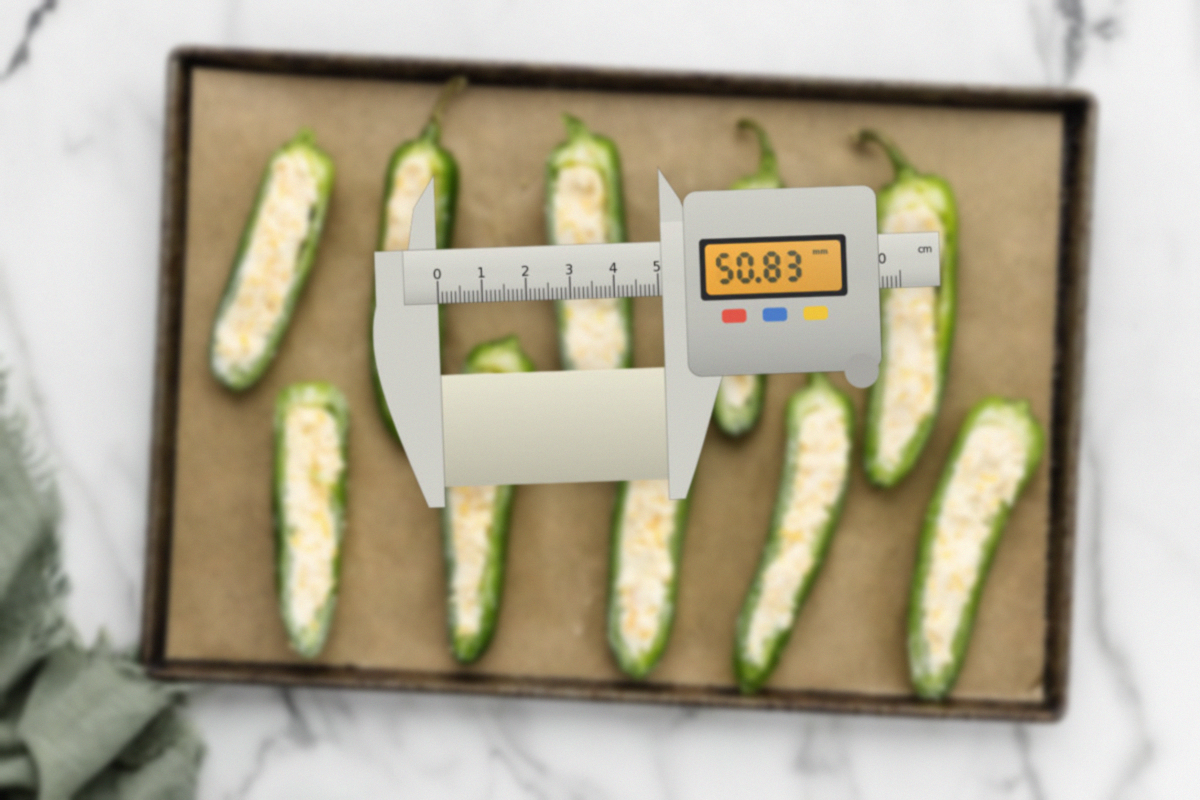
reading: 50.83mm
